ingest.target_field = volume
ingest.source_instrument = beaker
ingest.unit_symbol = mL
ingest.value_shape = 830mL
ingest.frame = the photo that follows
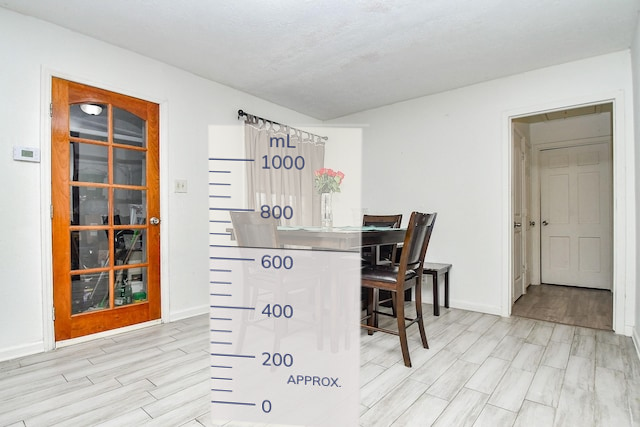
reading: 650mL
